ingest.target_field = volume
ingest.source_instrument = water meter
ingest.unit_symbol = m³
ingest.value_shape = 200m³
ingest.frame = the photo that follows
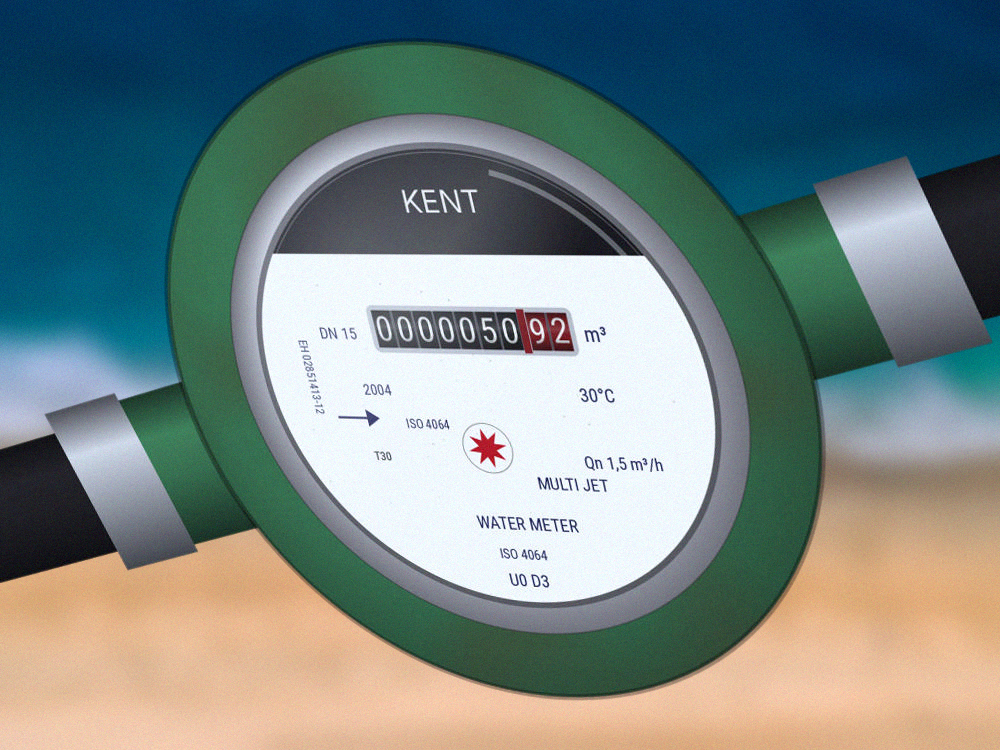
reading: 50.92m³
